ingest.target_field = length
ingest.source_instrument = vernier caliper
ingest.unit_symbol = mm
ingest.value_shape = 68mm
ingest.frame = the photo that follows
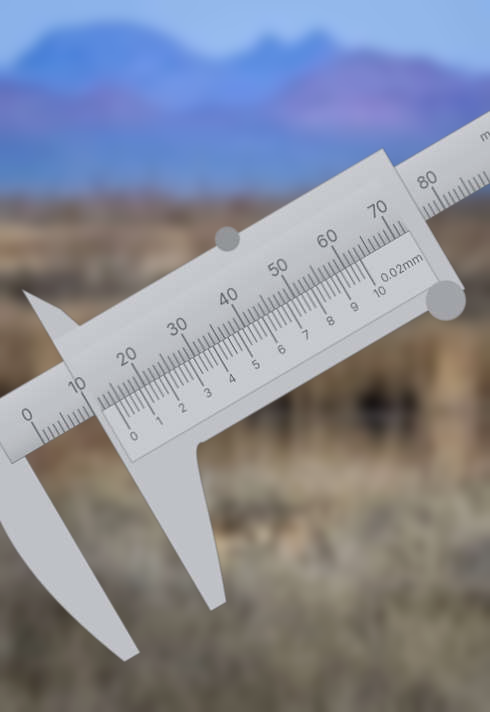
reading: 14.0mm
